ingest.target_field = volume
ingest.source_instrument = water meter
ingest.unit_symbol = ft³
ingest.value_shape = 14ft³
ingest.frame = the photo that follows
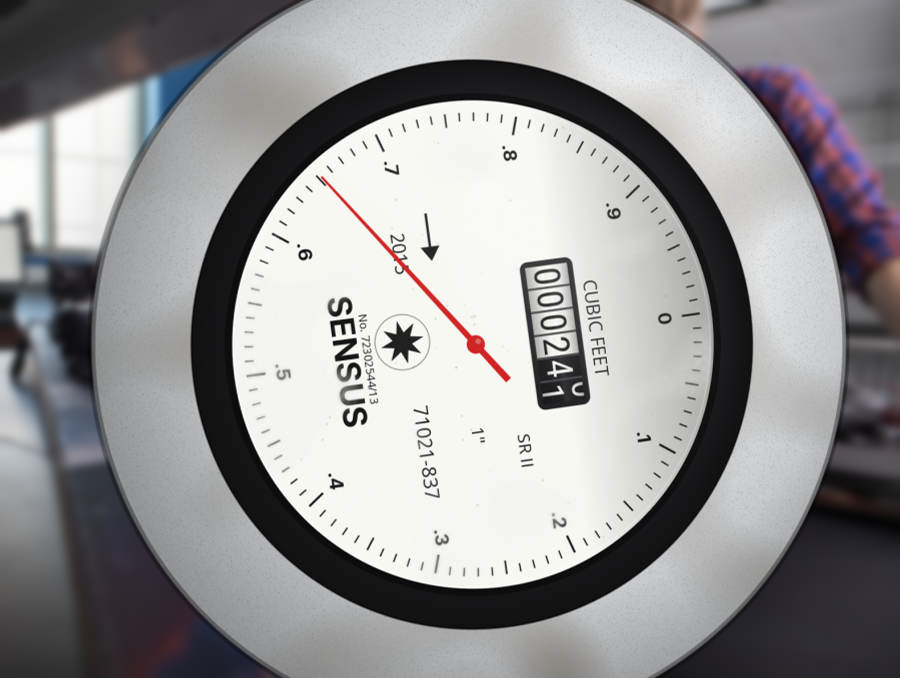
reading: 240.65ft³
